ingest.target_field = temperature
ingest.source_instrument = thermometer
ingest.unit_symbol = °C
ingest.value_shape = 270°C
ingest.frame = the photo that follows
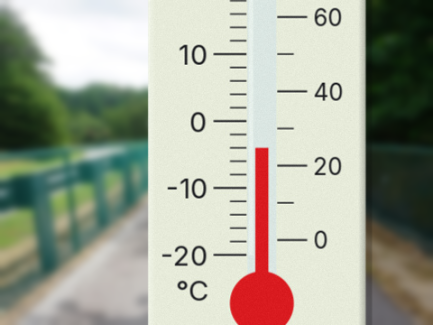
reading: -4°C
